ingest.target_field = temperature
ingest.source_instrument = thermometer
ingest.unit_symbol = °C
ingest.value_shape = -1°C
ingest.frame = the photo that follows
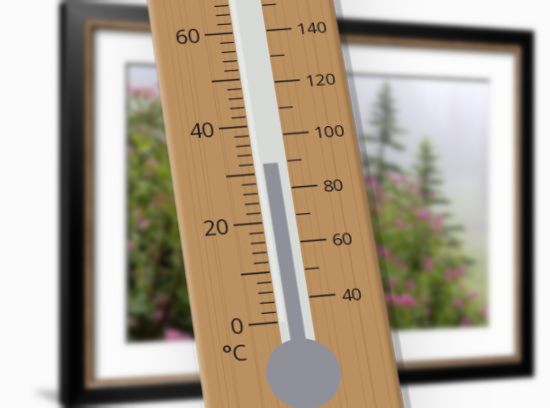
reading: 32°C
